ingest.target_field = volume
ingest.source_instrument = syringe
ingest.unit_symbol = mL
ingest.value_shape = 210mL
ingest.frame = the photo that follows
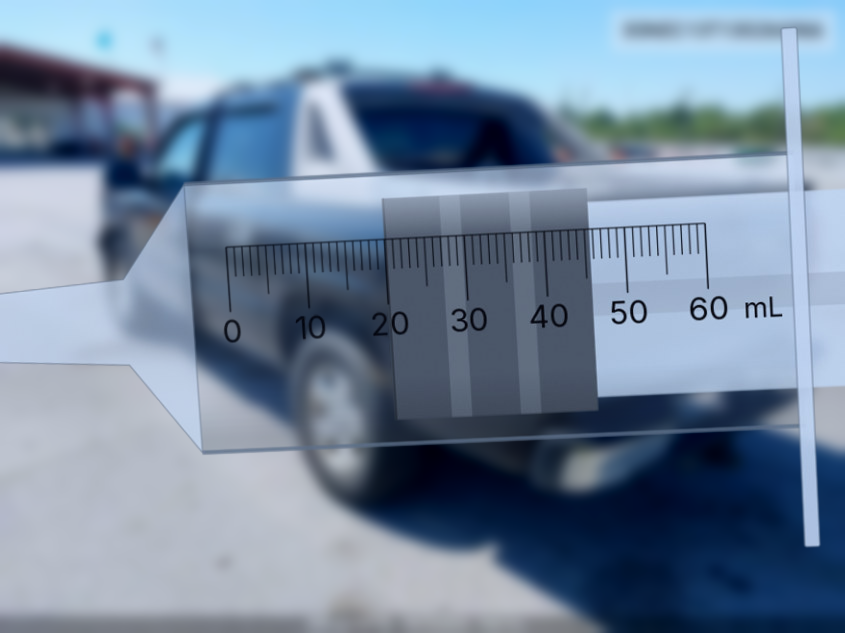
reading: 20mL
